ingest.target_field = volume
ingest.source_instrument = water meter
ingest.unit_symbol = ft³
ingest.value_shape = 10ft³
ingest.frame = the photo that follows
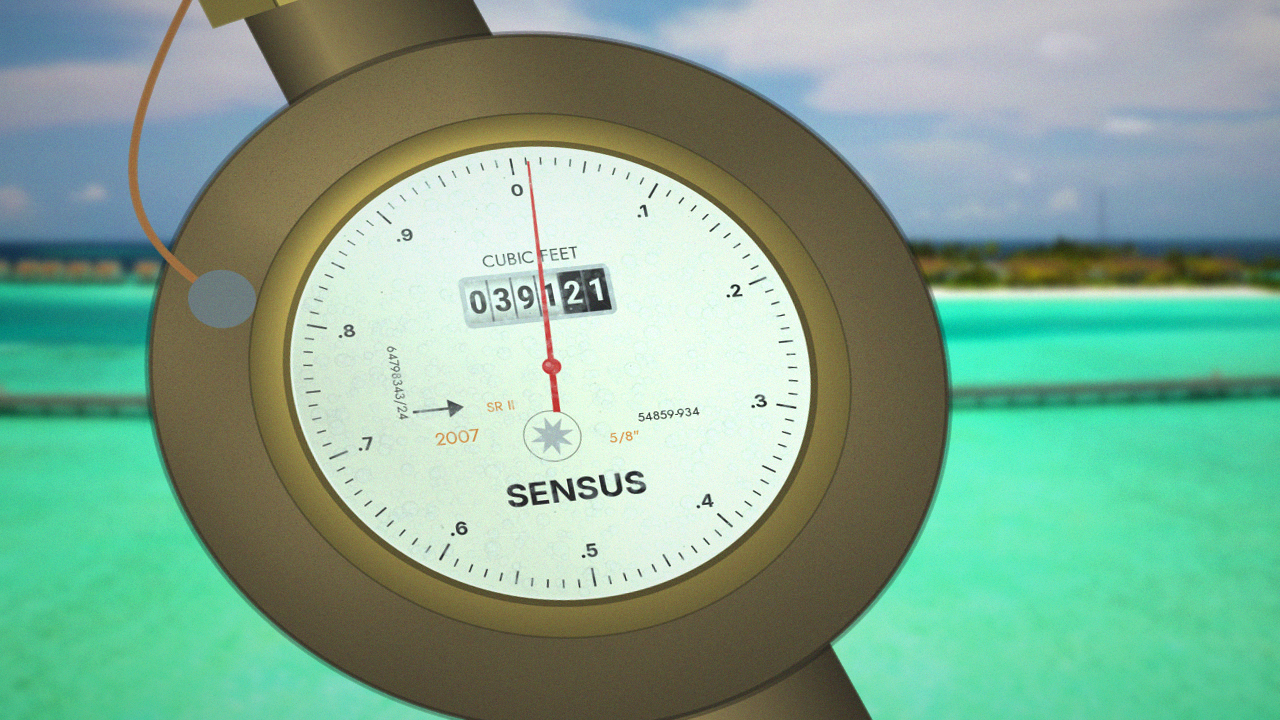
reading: 39121.01ft³
